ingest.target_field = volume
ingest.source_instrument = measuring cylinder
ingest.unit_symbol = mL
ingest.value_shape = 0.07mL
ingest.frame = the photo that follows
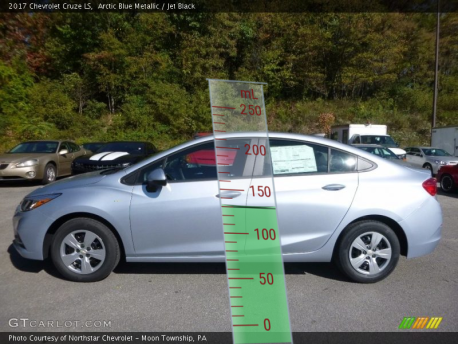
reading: 130mL
